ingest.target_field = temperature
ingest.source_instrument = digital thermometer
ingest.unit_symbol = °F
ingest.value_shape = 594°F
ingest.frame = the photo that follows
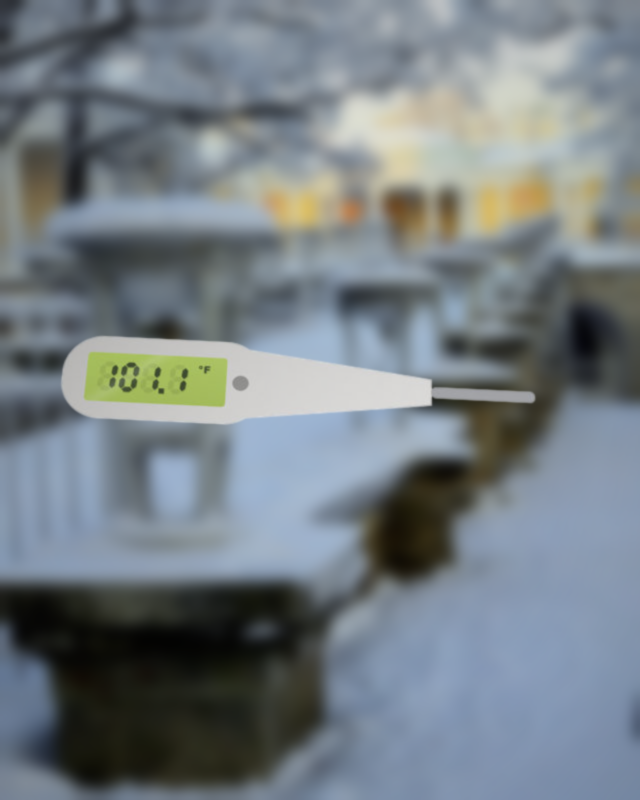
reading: 101.1°F
